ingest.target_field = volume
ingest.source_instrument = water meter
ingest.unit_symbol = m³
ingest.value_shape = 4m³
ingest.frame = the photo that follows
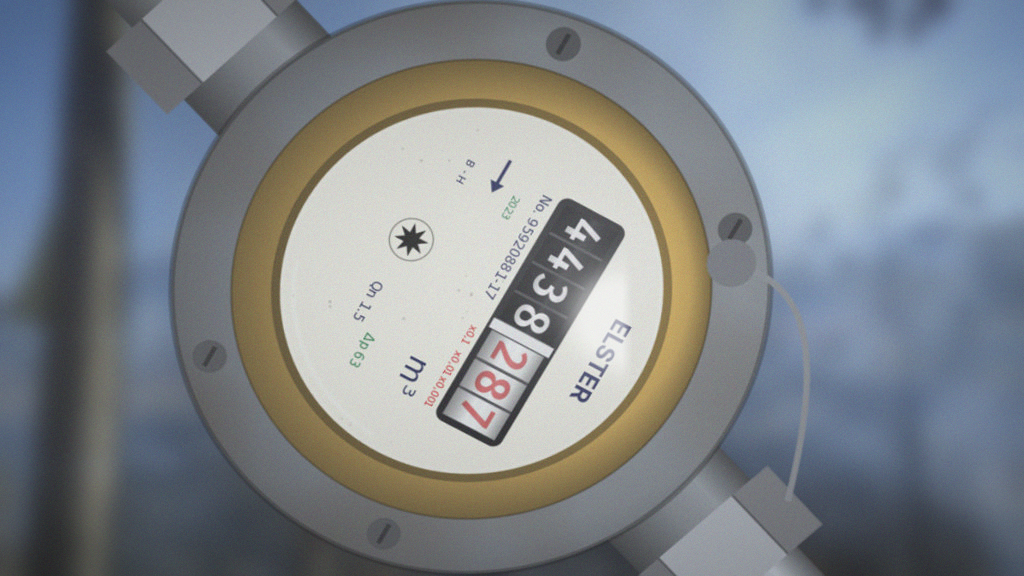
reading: 4438.287m³
